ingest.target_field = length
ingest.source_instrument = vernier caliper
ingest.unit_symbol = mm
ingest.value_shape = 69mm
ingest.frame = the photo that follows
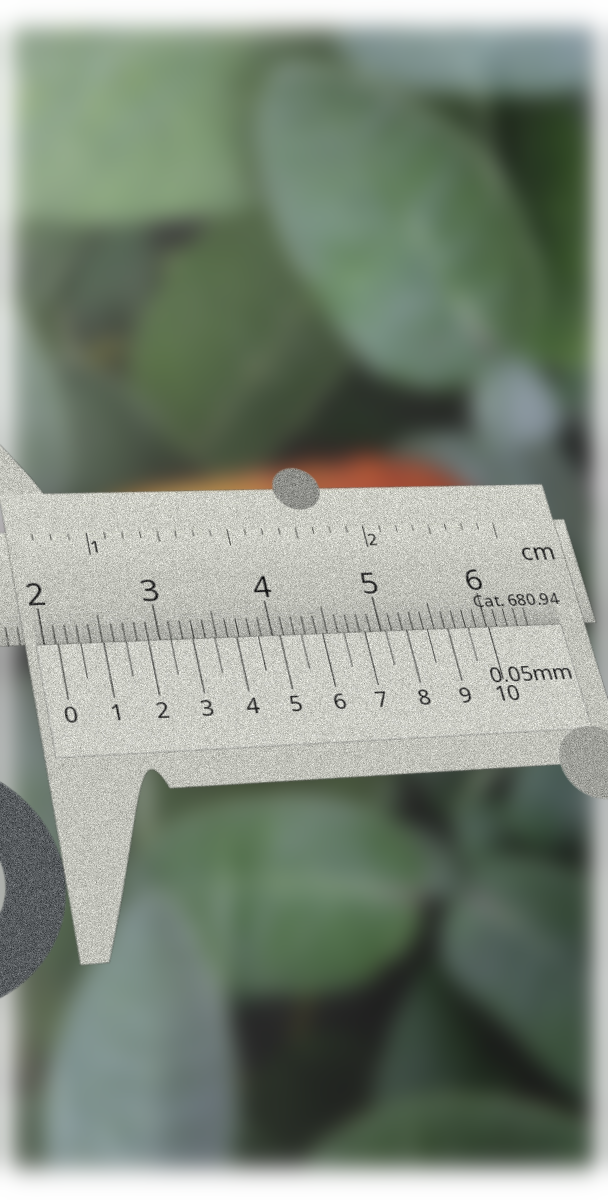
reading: 21.2mm
